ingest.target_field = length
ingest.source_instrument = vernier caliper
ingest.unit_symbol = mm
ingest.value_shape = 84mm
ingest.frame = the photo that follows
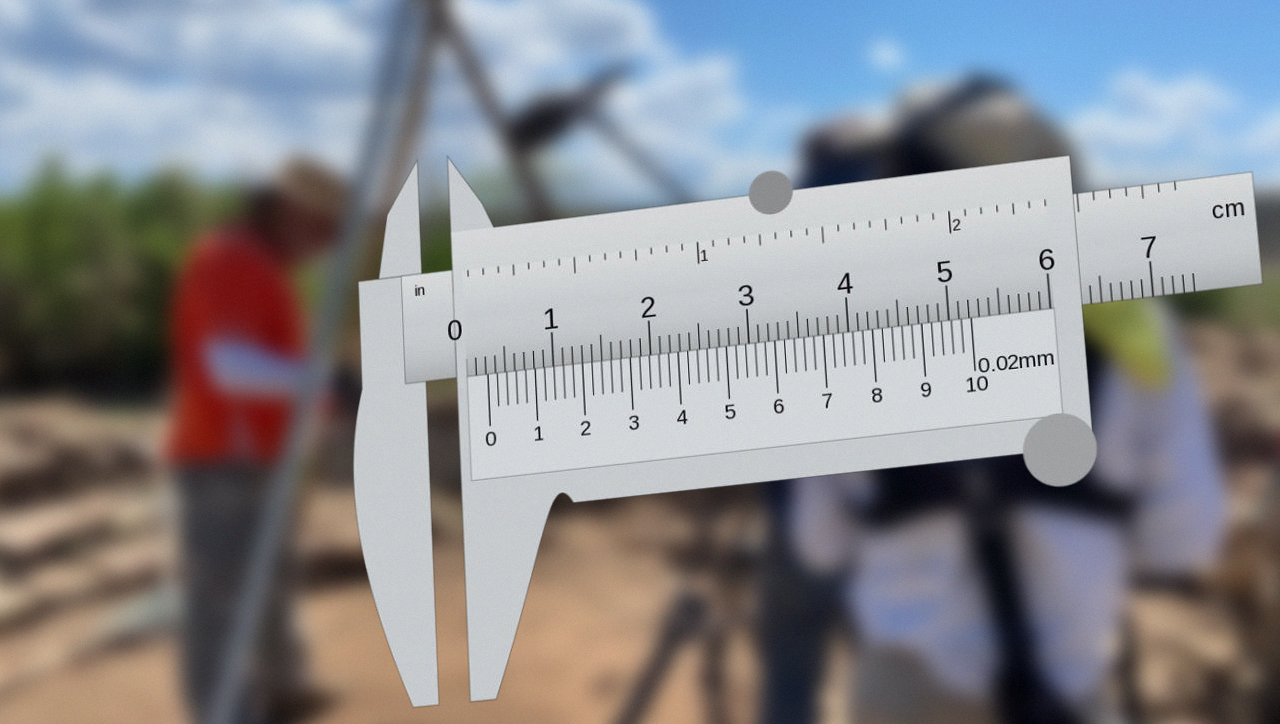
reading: 3.2mm
